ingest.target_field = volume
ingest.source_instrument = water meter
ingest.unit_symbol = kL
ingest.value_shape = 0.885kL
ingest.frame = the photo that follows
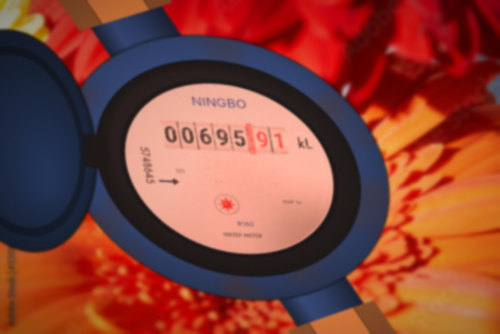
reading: 695.91kL
